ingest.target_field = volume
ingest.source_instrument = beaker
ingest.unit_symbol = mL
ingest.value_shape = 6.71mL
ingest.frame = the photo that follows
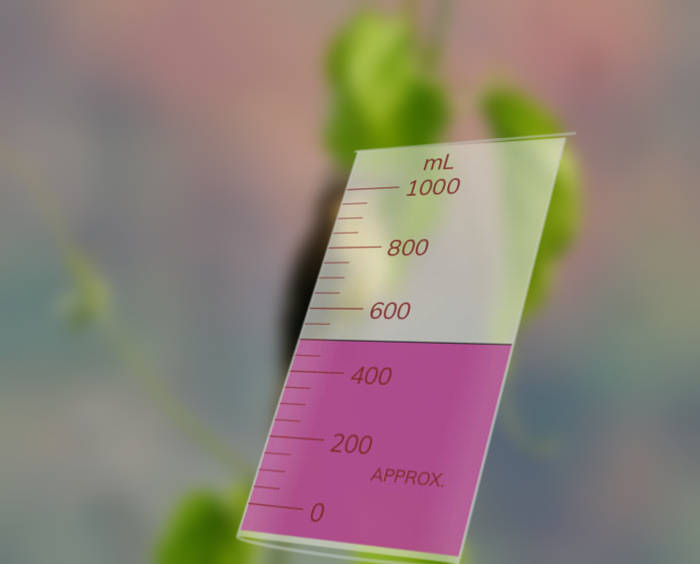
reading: 500mL
